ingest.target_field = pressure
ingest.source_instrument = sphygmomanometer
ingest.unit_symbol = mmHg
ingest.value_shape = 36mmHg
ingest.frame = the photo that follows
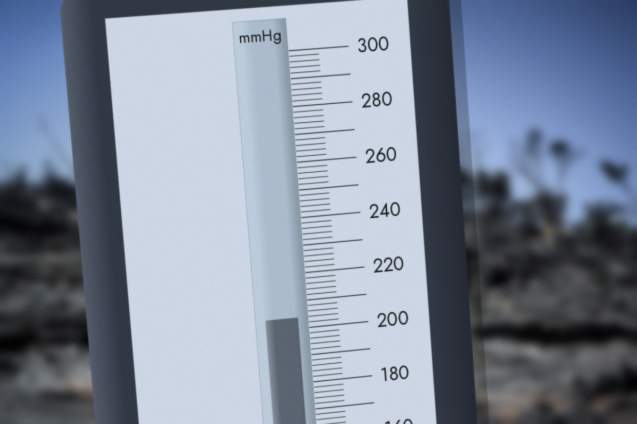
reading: 204mmHg
